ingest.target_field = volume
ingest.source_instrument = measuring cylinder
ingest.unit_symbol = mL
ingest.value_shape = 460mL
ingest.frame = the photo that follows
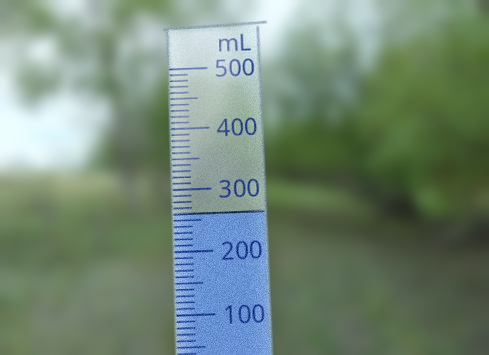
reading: 260mL
